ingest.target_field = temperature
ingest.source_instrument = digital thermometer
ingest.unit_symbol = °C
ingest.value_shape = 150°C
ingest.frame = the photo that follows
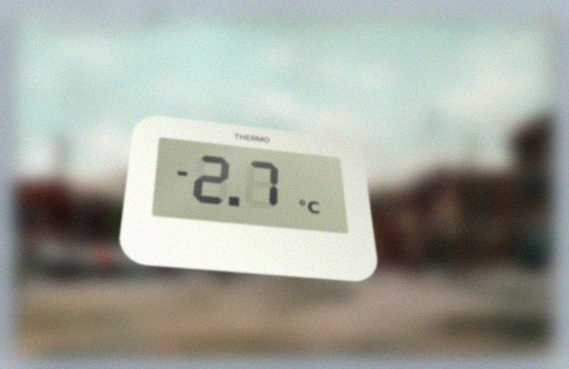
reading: -2.7°C
